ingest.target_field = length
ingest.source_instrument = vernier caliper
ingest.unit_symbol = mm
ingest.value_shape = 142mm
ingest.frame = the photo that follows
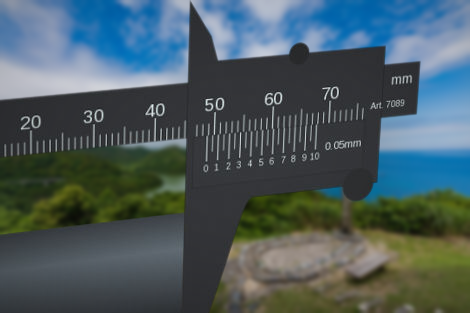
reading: 48.8mm
